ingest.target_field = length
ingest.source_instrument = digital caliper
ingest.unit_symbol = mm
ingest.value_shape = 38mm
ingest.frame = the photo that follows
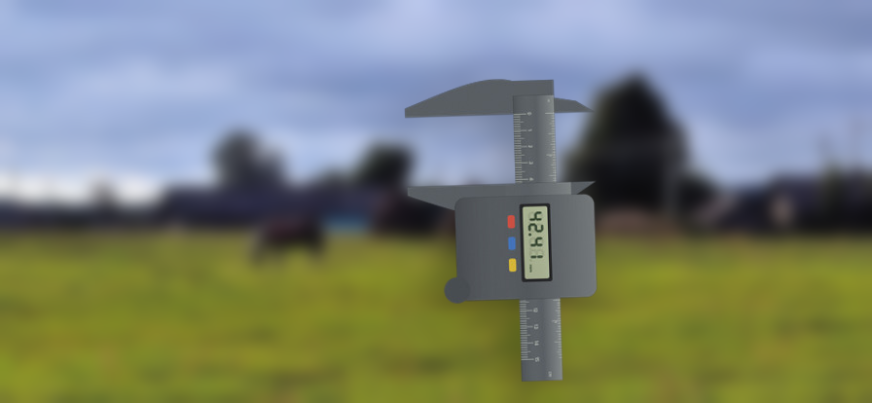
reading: 42.41mm
